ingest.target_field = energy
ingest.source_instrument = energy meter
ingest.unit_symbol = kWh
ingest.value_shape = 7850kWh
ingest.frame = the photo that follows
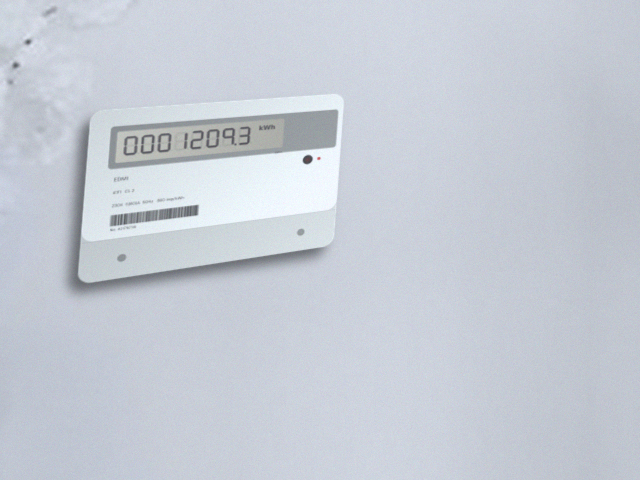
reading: 1209.3kWh
